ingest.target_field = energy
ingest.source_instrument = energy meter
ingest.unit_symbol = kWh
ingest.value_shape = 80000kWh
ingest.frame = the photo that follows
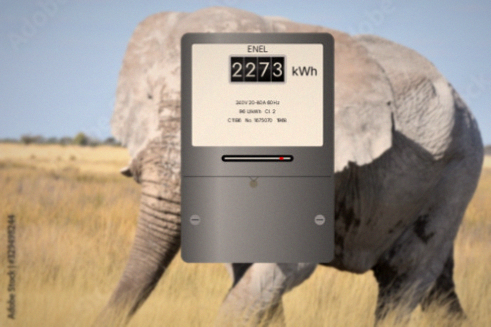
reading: 2273kWh
